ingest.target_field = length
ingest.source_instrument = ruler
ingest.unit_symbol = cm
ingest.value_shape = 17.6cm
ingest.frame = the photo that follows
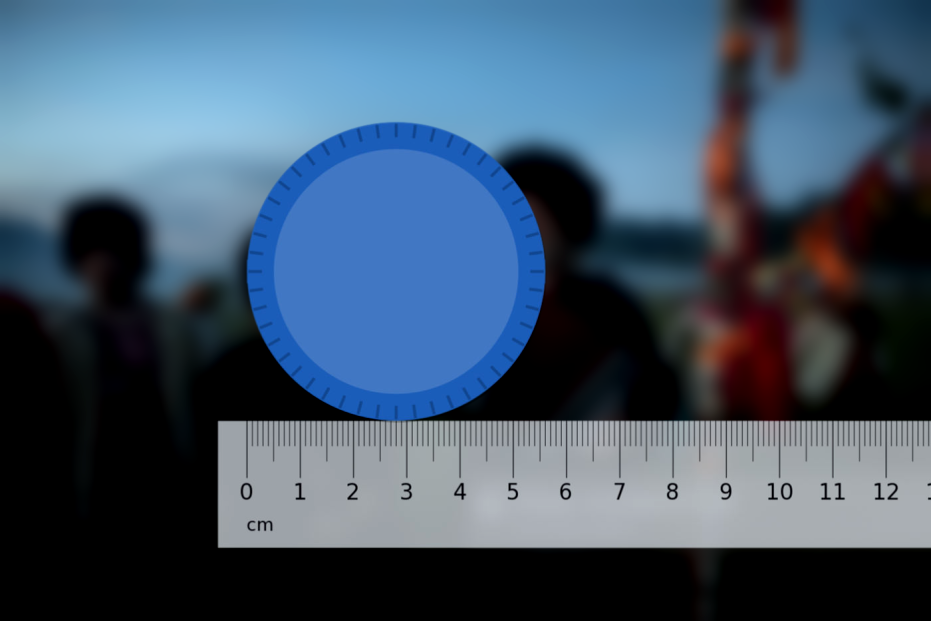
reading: 5.6cm
